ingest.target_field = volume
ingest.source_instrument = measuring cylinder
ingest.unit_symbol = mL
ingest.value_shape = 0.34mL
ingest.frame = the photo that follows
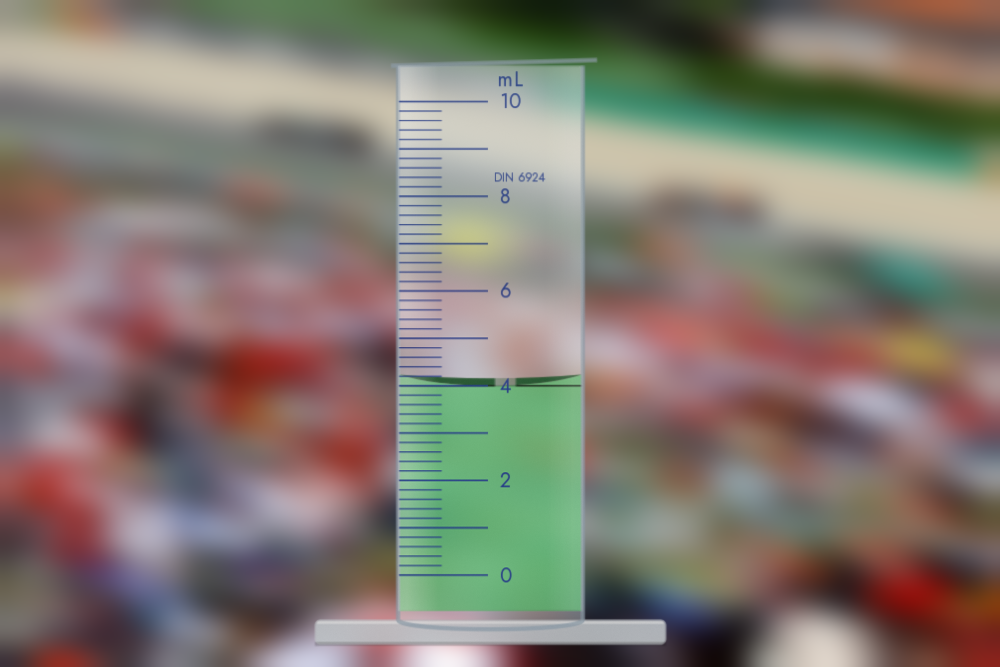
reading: 4mL
